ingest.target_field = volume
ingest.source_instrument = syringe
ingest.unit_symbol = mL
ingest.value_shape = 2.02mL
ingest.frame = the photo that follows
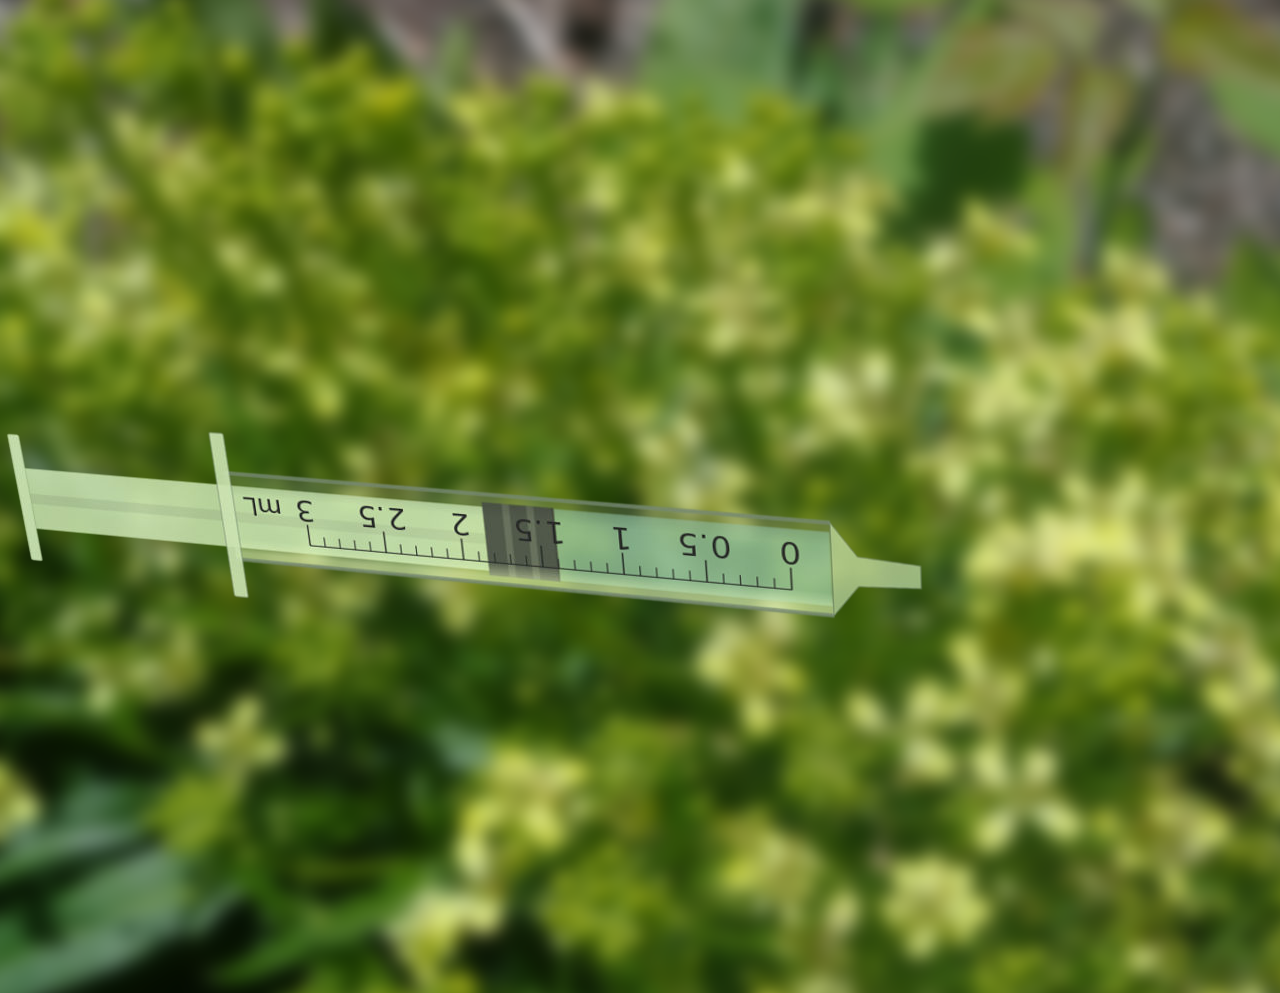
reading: 1.4mL
